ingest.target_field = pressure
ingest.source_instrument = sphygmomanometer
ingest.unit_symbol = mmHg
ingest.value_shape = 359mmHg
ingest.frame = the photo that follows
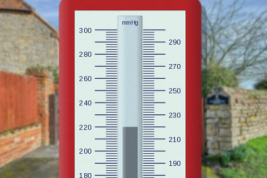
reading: 220mmHg
